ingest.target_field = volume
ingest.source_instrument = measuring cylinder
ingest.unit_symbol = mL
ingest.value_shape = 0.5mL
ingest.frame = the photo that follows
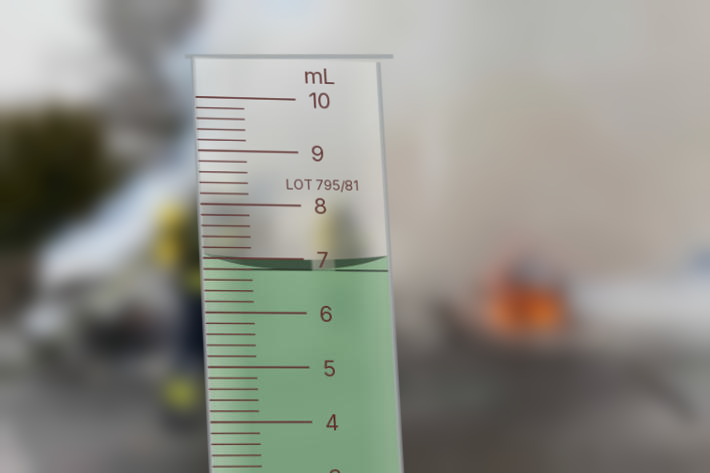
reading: 6.8mL
